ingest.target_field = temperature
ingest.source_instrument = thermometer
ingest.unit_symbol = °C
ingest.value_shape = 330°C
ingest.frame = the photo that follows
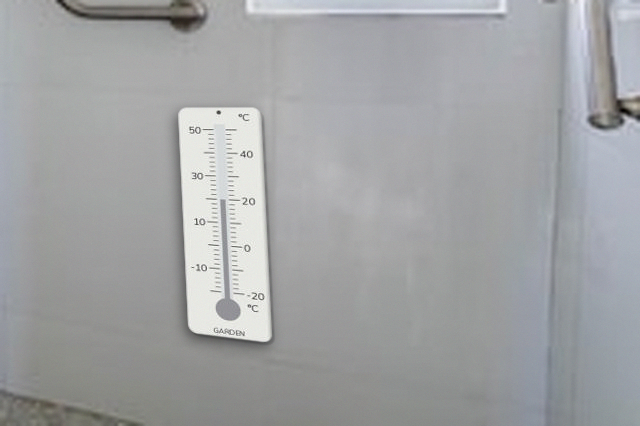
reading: 20°C
